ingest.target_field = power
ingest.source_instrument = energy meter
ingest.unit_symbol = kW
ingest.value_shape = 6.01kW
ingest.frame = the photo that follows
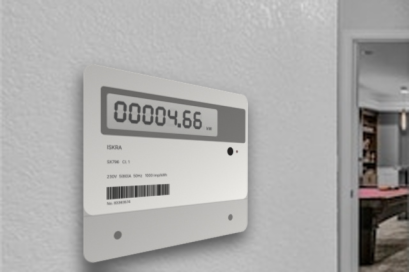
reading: 4.66kW
